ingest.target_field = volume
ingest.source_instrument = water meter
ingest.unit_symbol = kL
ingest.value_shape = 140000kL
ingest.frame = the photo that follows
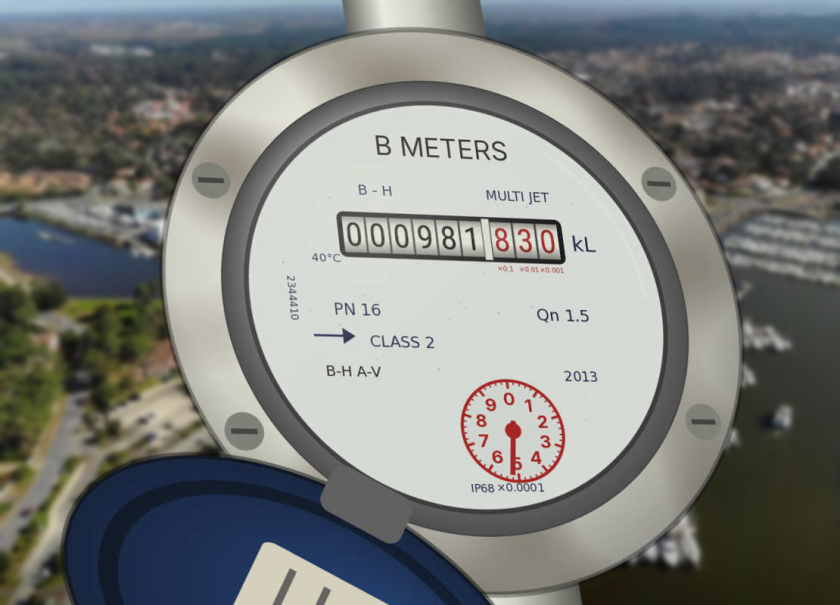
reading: 981.8305kL
